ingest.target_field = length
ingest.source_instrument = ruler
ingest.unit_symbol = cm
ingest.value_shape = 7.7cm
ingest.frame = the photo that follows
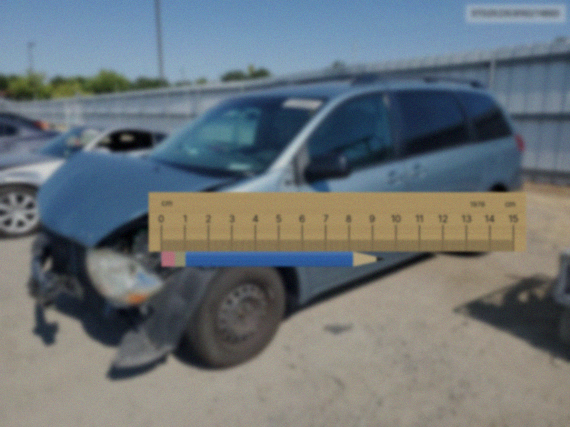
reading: 9.5cm
